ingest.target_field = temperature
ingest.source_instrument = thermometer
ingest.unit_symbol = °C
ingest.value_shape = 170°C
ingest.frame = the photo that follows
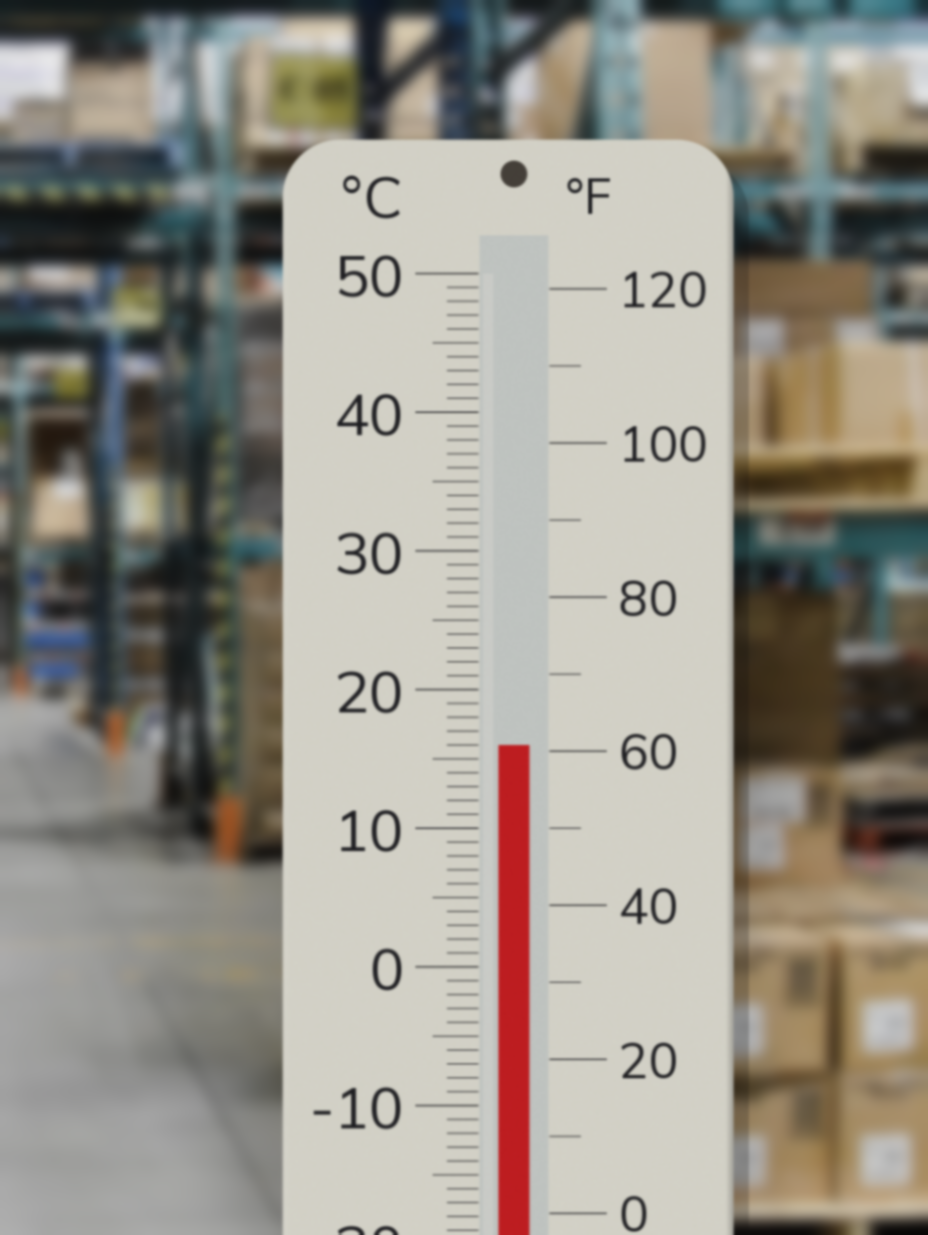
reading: 16°C
